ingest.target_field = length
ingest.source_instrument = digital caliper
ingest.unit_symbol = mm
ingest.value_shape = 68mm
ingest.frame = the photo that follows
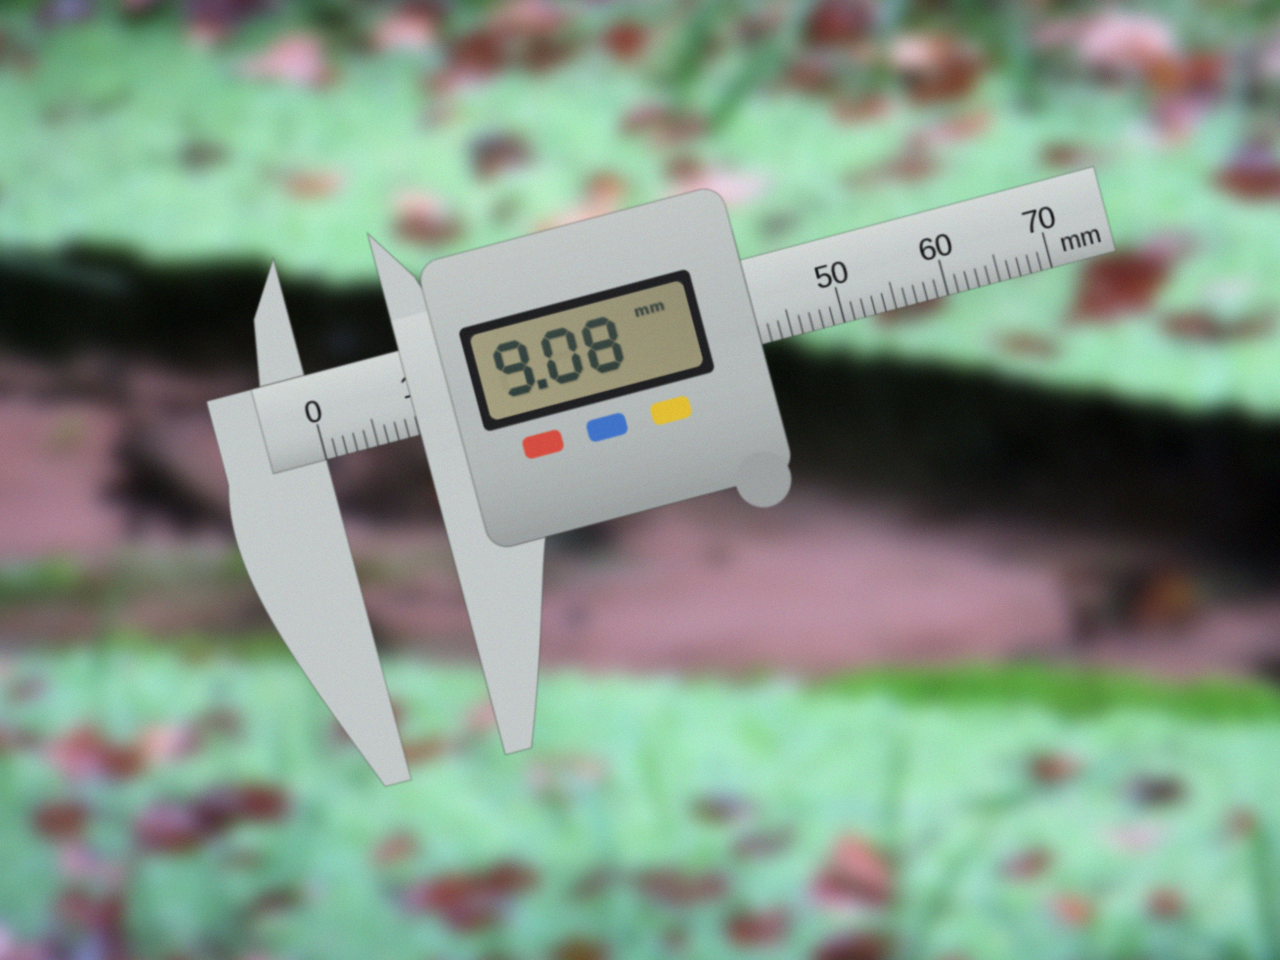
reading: 9.08mm
